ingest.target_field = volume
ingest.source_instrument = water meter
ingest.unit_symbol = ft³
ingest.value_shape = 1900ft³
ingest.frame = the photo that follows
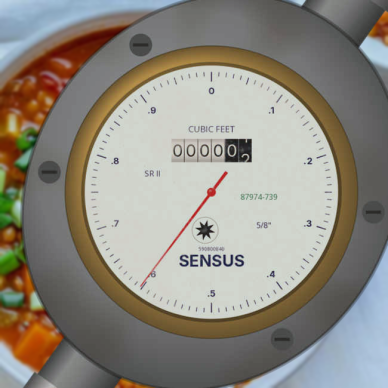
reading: 1.60ft³
